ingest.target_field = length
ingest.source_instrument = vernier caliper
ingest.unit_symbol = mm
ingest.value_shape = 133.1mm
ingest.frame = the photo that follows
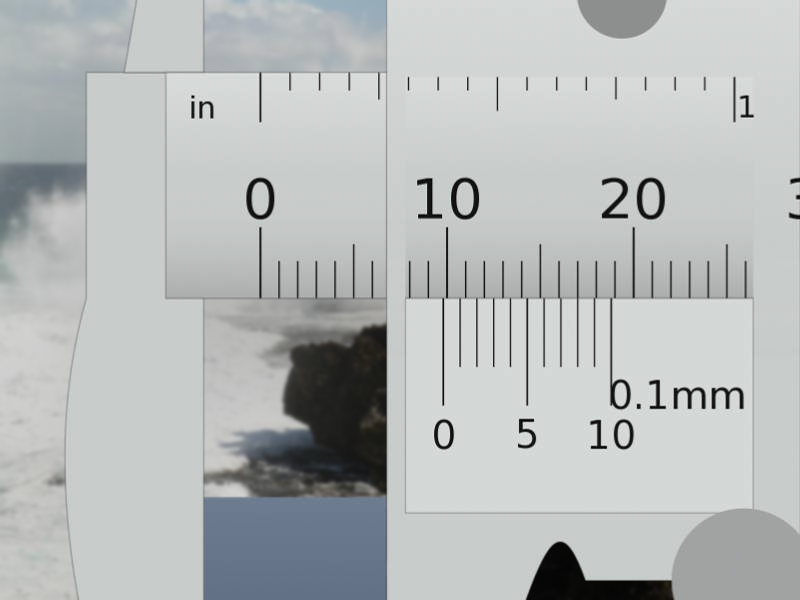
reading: 9.8mm
